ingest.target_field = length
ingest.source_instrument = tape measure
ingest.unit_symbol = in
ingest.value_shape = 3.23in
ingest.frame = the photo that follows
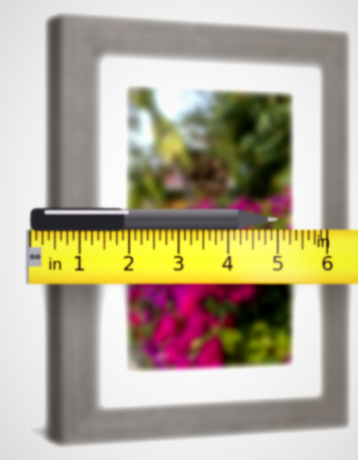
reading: 5in
